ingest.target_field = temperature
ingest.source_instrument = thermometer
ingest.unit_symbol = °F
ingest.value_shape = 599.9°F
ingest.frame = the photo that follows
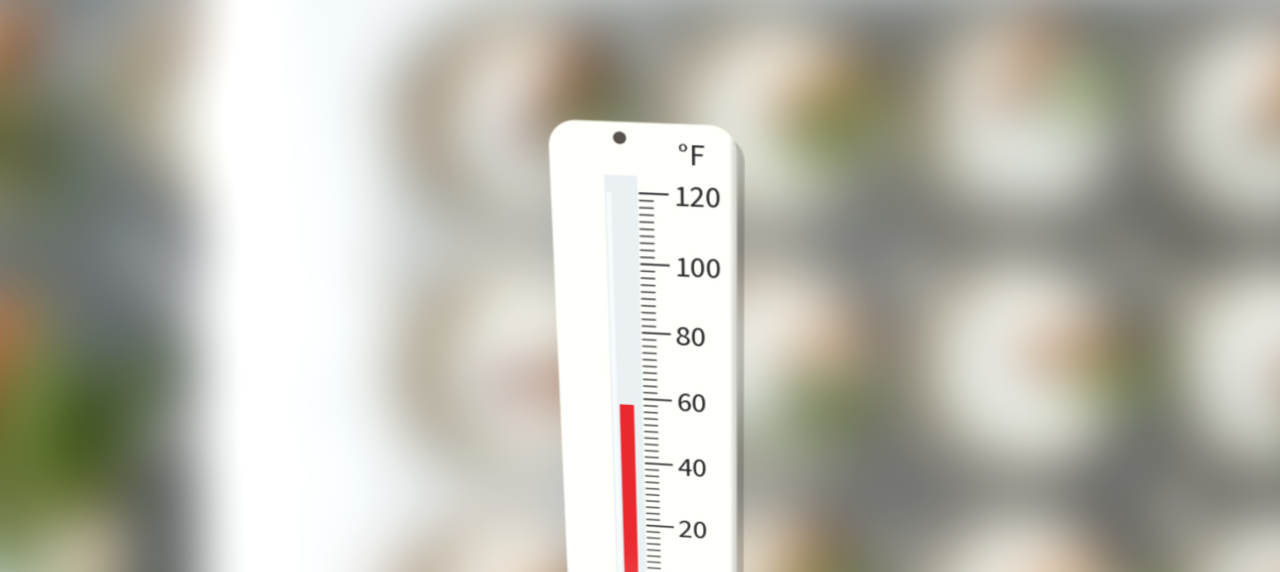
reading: 58°F
